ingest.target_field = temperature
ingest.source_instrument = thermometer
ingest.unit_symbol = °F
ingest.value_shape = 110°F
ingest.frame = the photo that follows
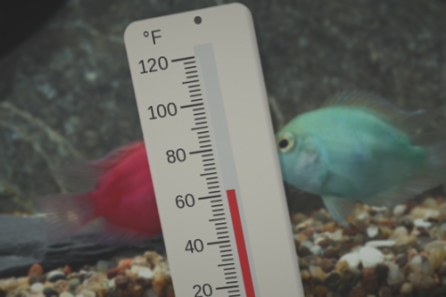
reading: 62°F
